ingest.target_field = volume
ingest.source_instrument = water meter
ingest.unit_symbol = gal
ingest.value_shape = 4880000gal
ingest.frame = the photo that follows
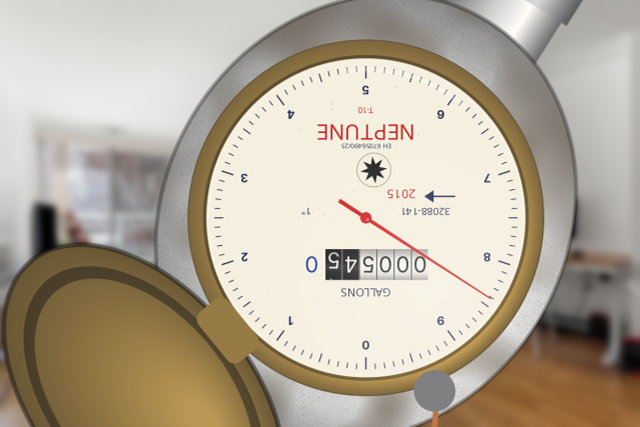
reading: 5448.4gal
